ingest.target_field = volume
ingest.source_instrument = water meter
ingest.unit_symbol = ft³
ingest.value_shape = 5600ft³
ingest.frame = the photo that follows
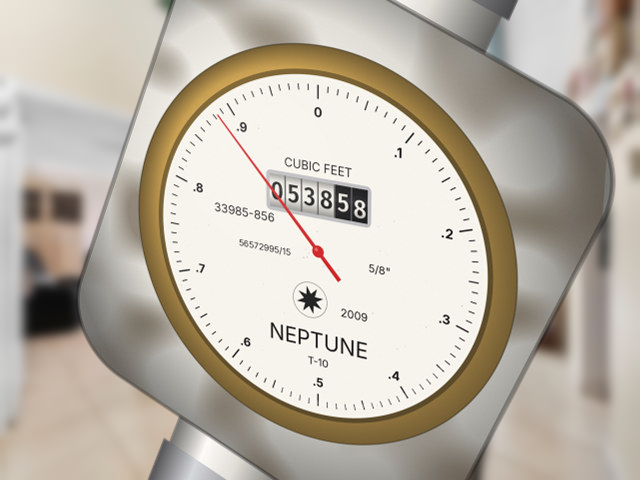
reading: 53857.88ft³
